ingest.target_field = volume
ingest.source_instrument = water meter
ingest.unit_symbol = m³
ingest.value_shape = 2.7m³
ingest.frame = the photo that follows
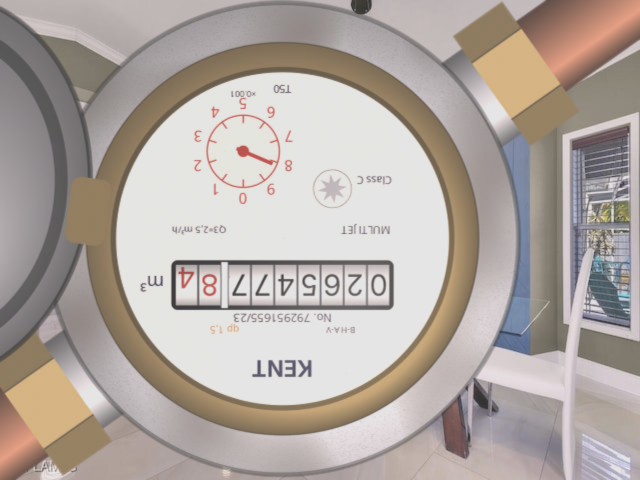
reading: 265477.838m³
